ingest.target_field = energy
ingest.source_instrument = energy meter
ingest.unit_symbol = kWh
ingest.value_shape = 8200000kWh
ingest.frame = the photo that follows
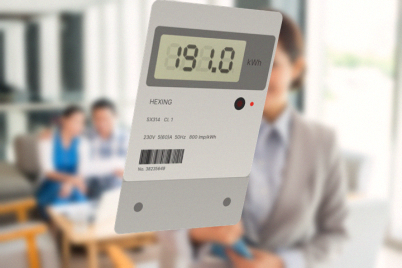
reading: 191.0kWh
